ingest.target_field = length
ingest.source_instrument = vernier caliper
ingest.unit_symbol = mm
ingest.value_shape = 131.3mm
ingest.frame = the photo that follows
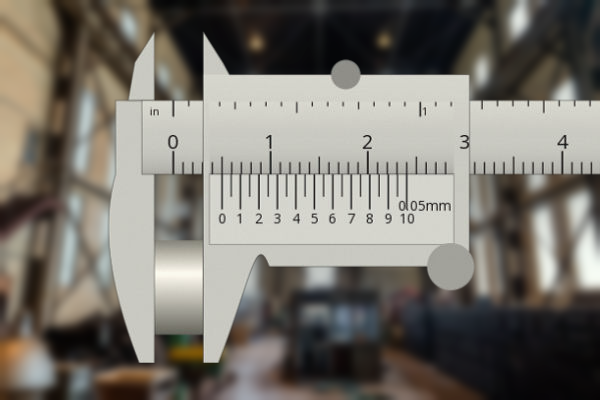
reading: 5.0mm
